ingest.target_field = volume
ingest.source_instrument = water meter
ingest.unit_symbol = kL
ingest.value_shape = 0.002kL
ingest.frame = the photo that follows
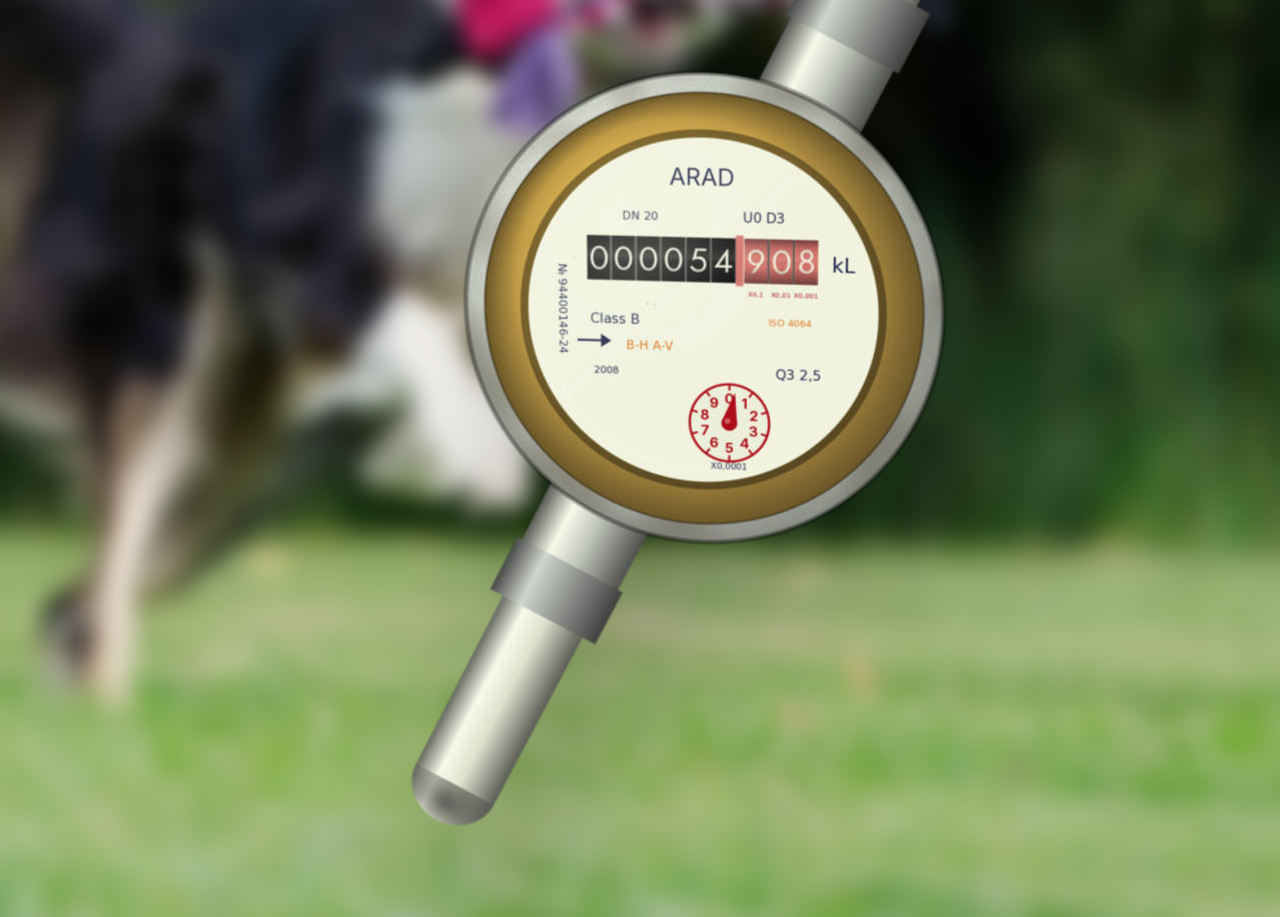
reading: 54.9080kL
